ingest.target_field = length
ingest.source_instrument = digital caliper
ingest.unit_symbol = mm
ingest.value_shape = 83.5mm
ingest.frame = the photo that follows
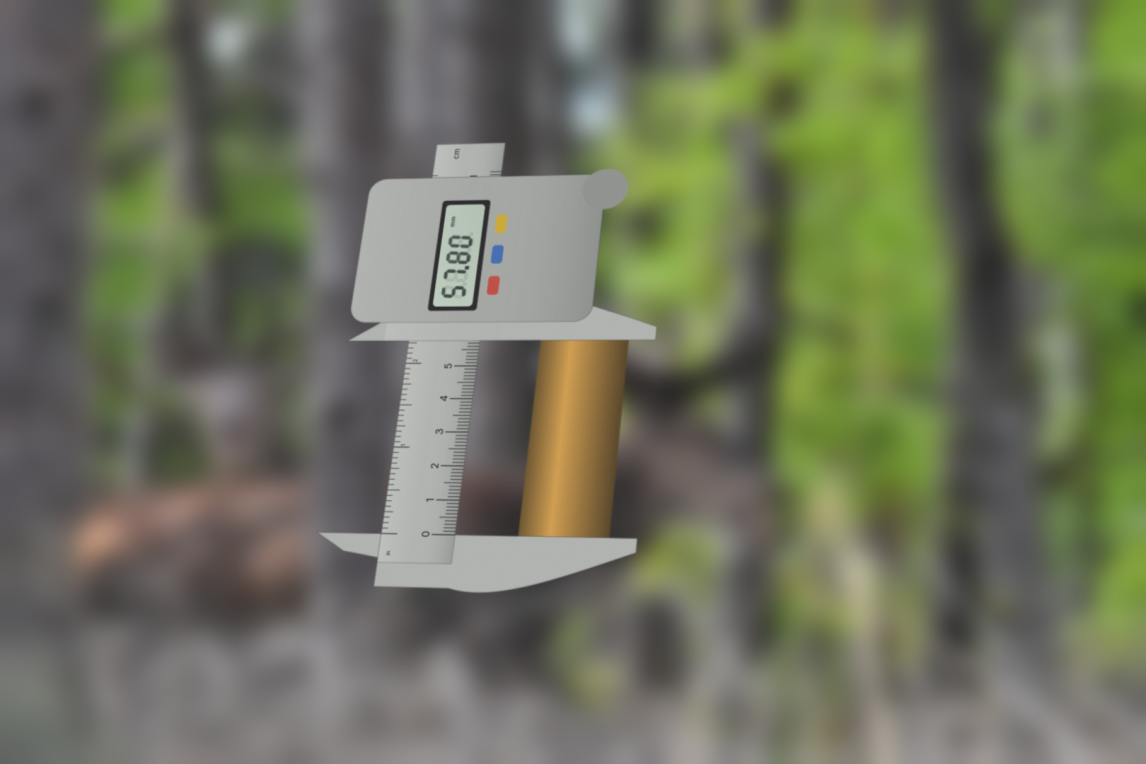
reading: 57.80mm
